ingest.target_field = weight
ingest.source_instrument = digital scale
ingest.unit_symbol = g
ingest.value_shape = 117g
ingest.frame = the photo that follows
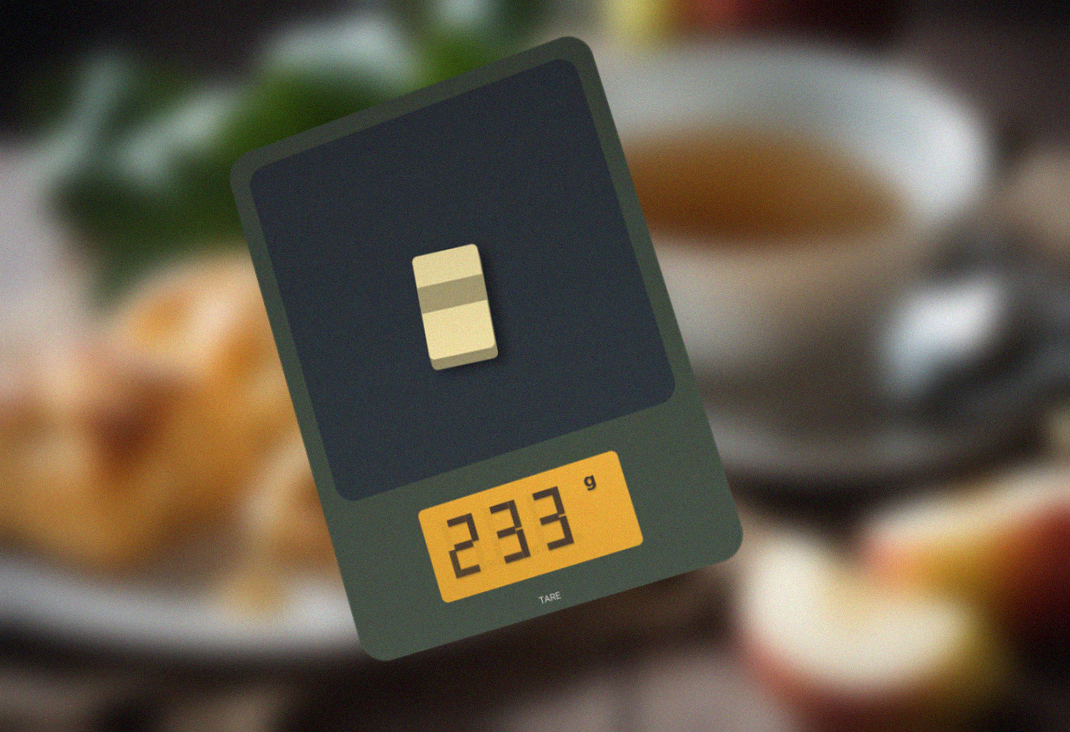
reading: 233g
